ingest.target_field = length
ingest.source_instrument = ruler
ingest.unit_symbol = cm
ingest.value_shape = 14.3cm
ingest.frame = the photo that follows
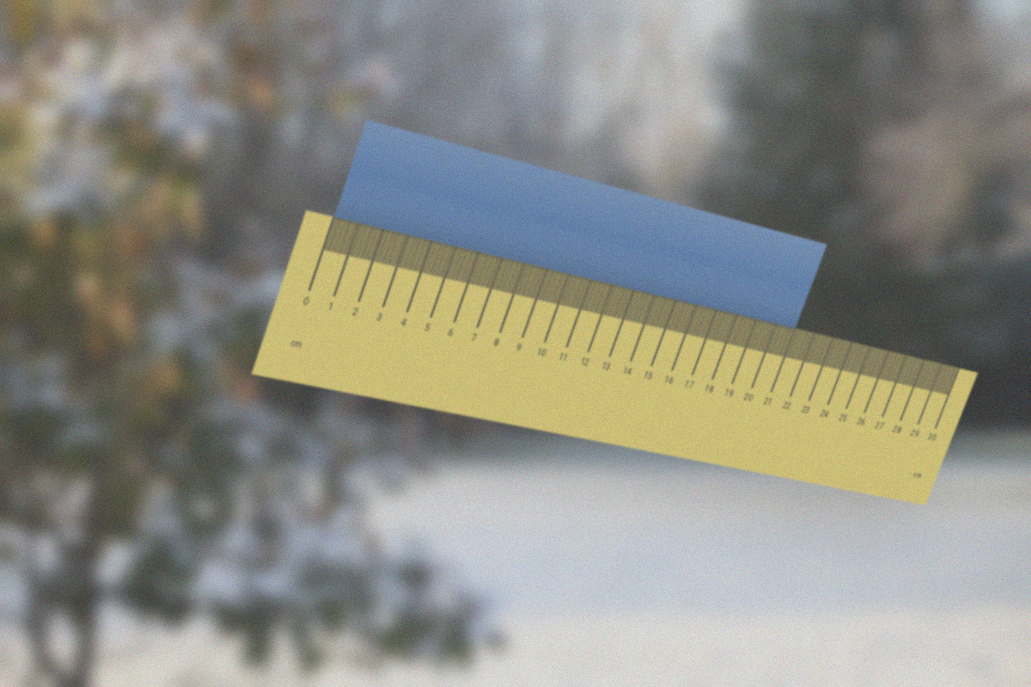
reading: 21cm
